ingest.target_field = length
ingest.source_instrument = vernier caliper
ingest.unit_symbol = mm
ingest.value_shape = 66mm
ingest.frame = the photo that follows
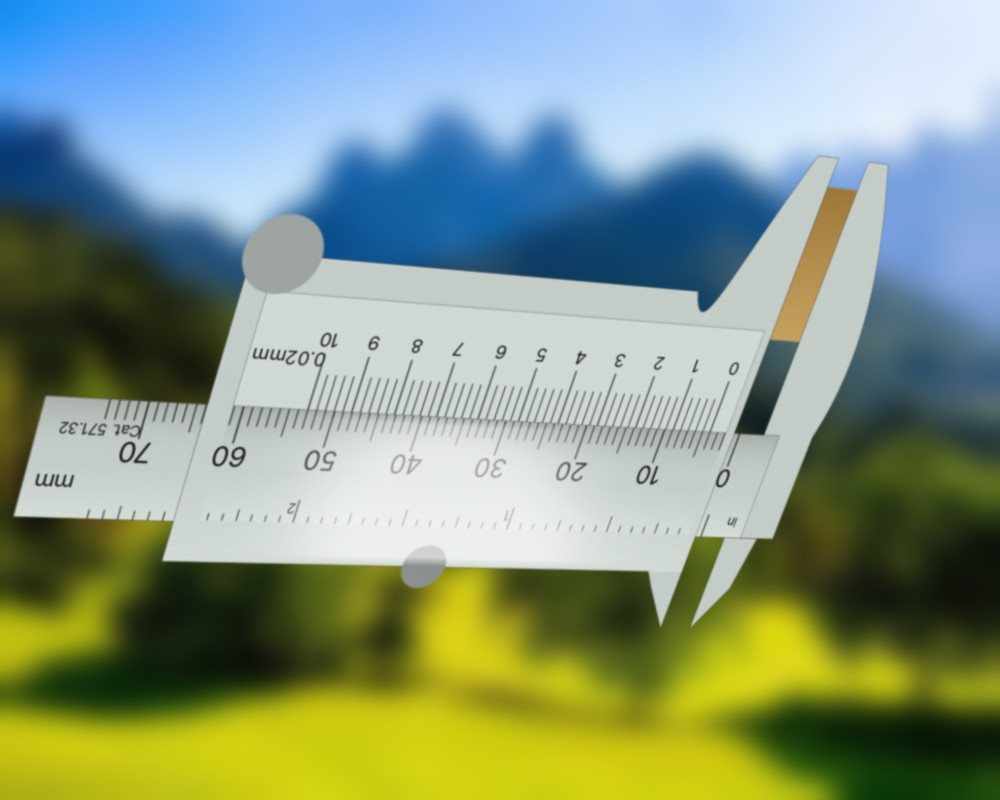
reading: 4.0mm
